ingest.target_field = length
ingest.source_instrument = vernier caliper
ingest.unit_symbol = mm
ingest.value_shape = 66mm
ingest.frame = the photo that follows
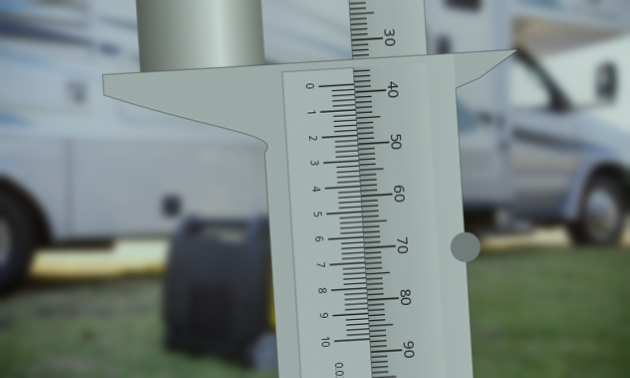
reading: 38.5mm
